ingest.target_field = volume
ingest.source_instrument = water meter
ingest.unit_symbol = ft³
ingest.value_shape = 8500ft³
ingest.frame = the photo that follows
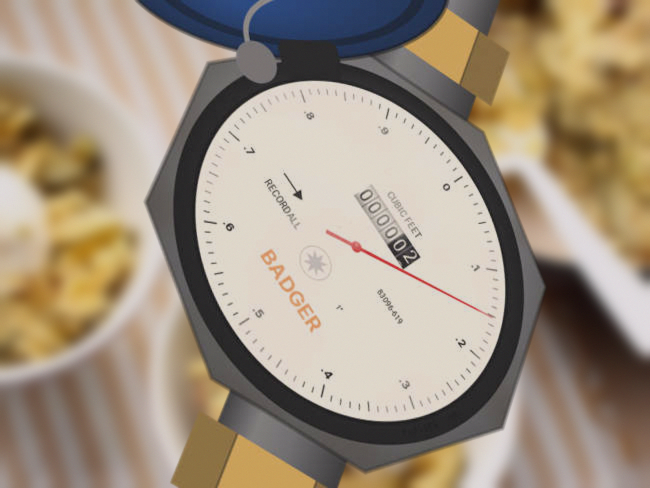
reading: 2.15ft³
